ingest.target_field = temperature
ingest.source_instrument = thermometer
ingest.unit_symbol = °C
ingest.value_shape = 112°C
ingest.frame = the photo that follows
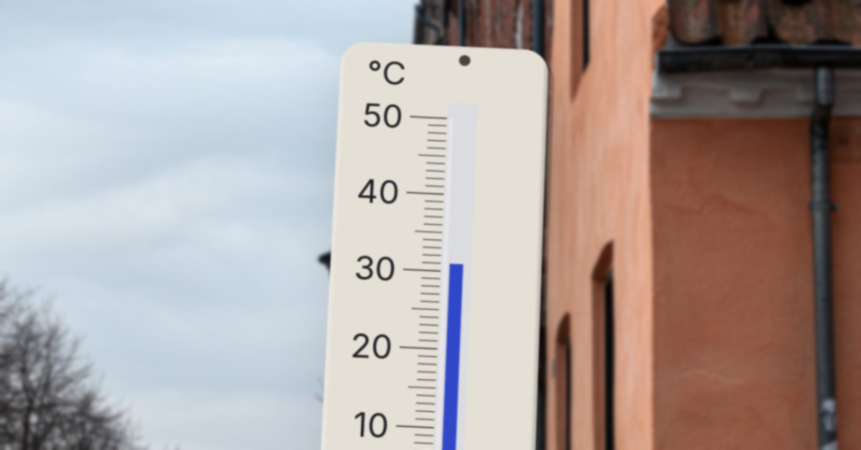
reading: 31°C
